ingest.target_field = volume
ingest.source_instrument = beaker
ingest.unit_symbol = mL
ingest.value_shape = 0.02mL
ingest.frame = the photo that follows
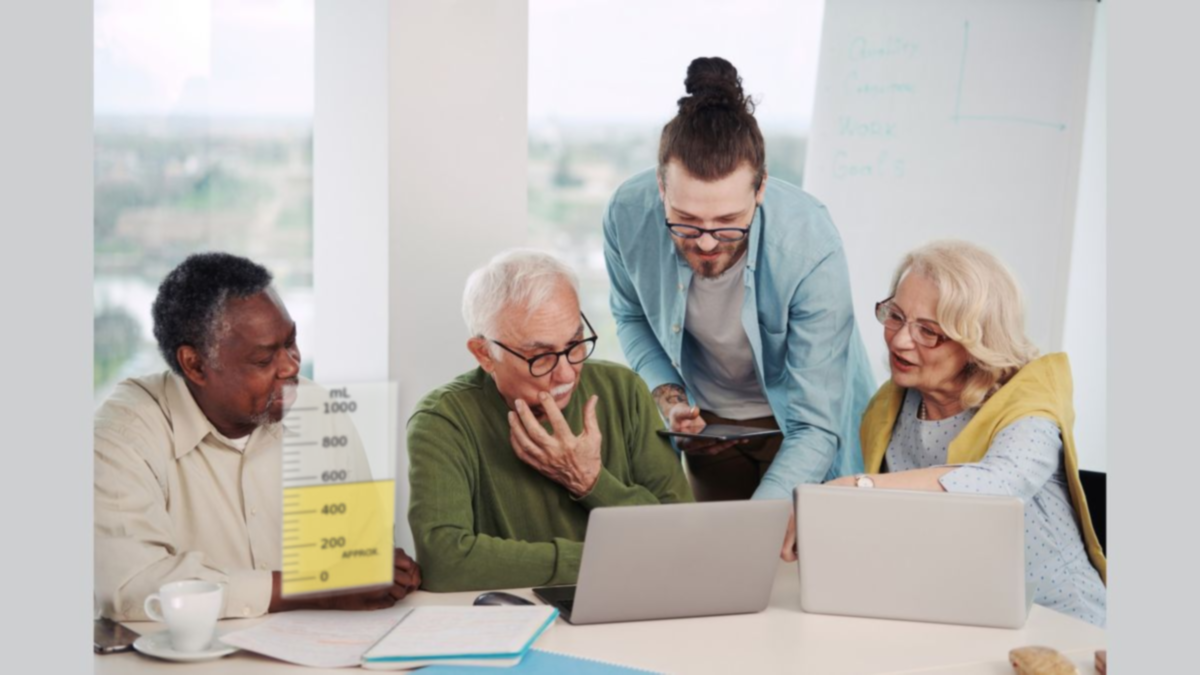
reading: 550mL
